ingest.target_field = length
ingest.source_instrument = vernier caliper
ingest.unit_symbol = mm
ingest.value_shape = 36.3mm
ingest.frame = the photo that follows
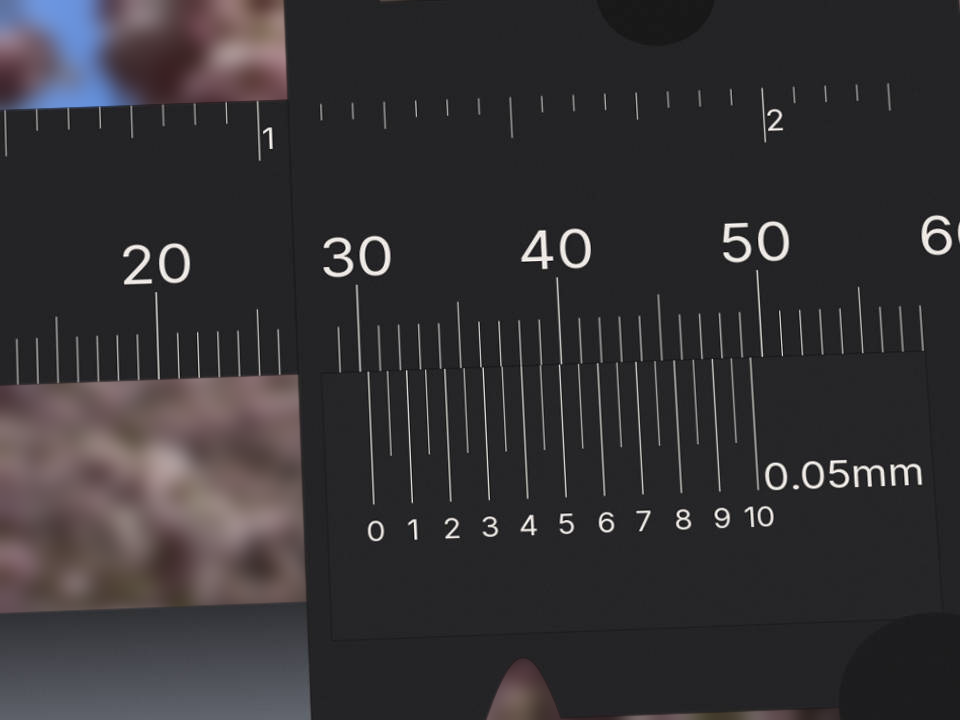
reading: 30.4mm
